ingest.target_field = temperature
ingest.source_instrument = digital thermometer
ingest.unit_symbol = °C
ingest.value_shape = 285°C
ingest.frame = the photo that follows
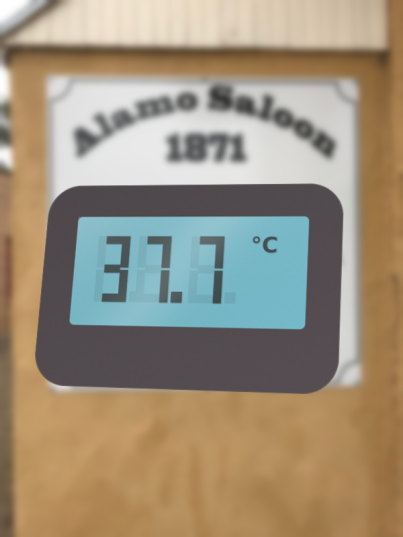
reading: 37.7°C
